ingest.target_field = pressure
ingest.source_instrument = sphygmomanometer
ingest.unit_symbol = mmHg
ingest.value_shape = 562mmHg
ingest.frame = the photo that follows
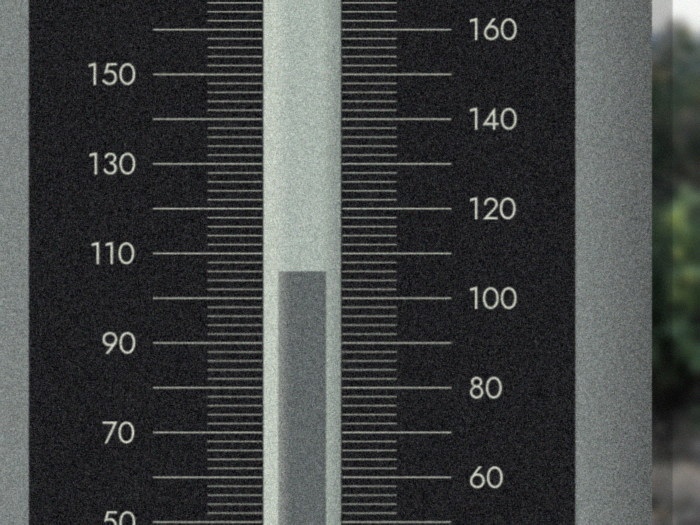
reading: 106mmHg
